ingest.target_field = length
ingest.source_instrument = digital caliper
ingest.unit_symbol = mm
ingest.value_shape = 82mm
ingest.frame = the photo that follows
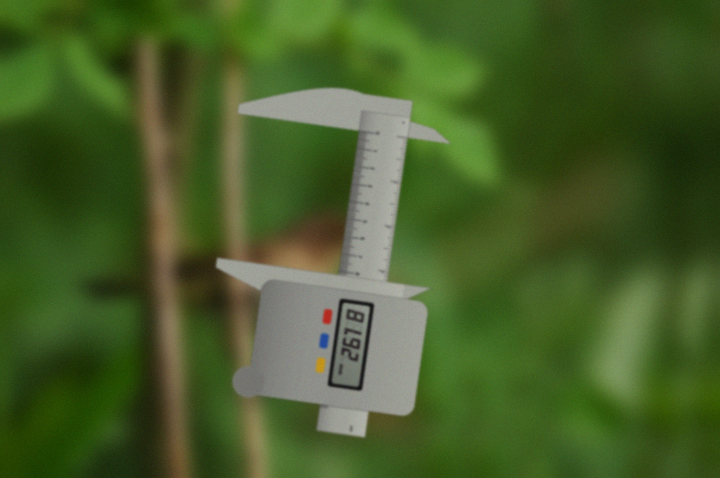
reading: 81.92mm
